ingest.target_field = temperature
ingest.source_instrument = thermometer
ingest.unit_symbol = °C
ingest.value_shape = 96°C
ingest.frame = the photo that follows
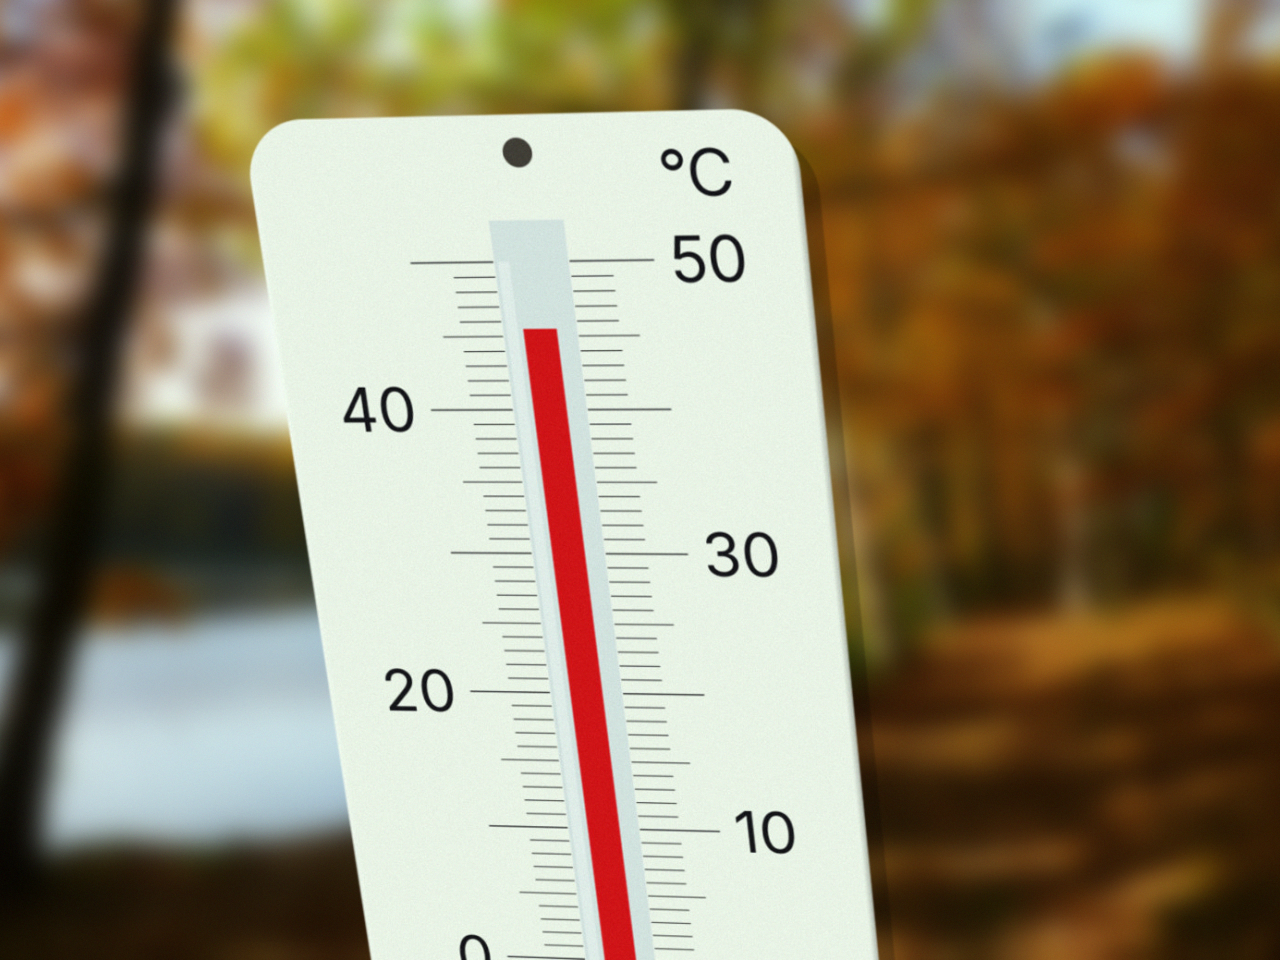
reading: 45.5°C
